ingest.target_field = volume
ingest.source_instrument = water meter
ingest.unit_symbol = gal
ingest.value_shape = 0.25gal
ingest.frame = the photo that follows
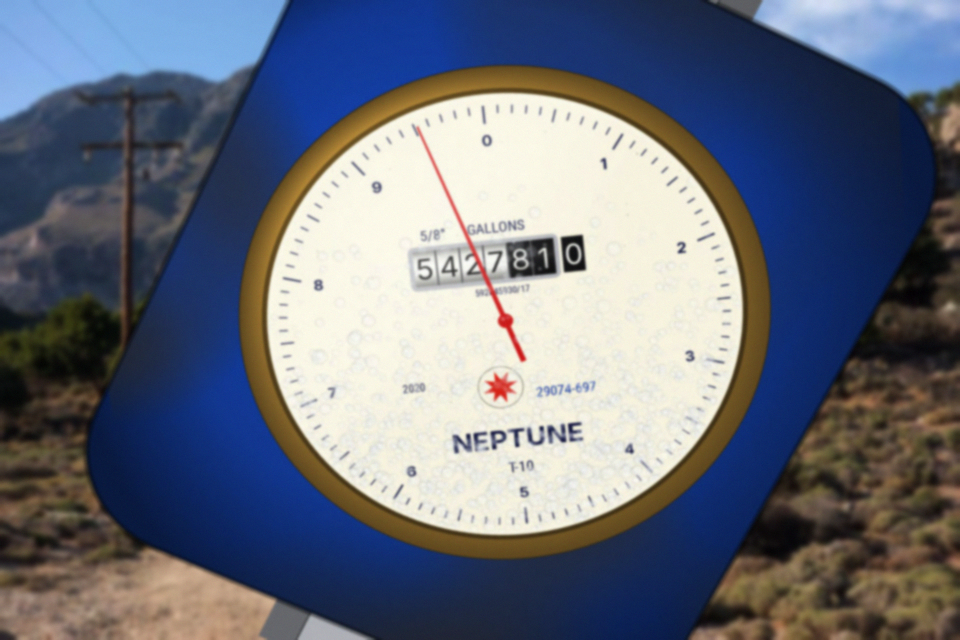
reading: 5427809.5gal
